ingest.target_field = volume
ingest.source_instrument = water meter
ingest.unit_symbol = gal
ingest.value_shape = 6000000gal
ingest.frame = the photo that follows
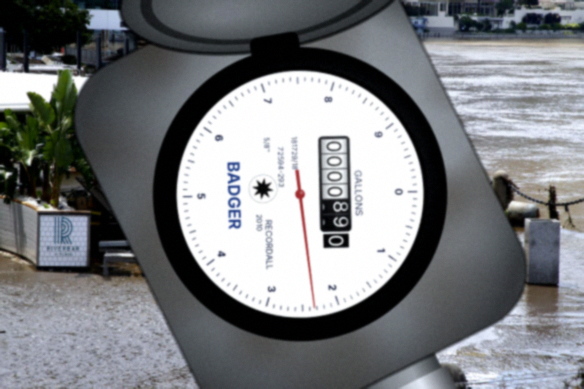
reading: 892.3gal
